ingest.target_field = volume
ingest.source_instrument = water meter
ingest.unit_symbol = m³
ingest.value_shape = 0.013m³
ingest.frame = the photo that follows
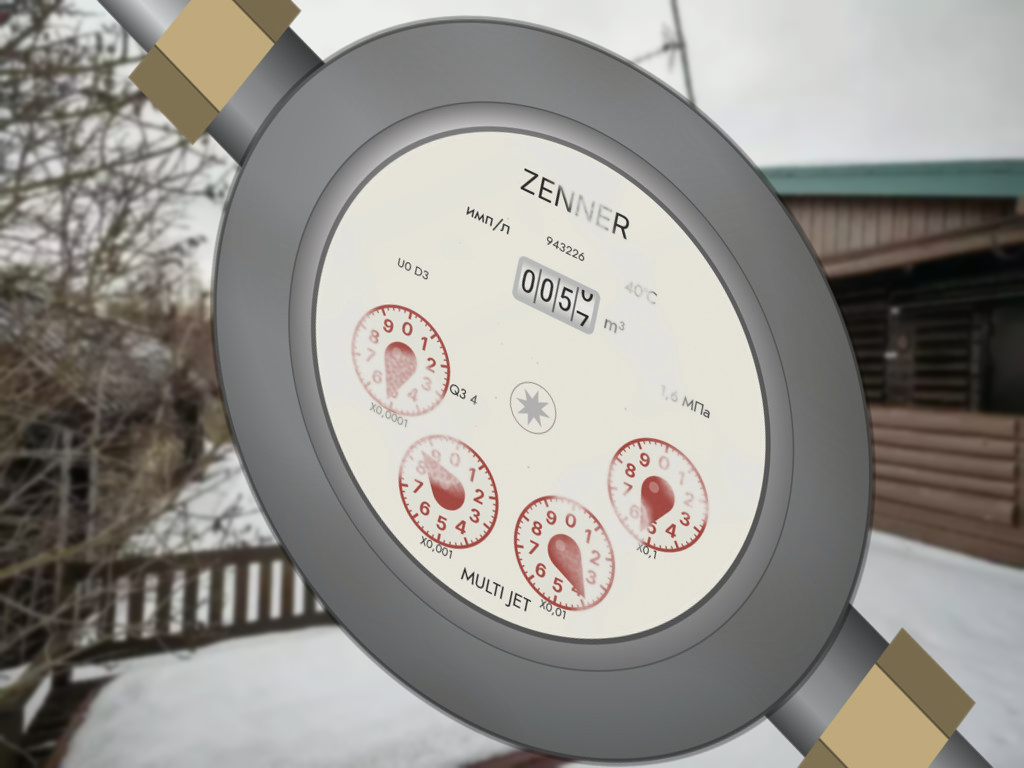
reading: 56.5385m³
